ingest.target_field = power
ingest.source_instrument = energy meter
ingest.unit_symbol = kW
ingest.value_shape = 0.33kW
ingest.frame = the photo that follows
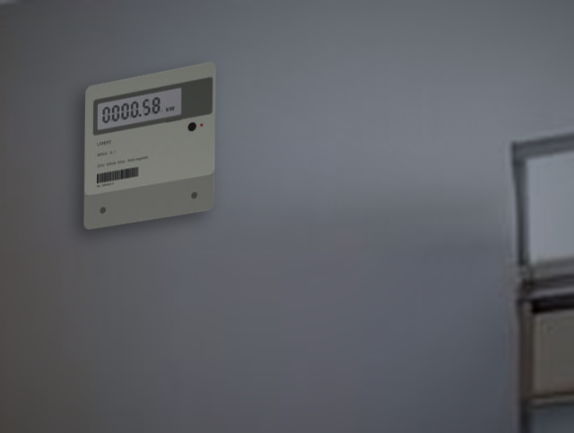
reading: 0.58kW
